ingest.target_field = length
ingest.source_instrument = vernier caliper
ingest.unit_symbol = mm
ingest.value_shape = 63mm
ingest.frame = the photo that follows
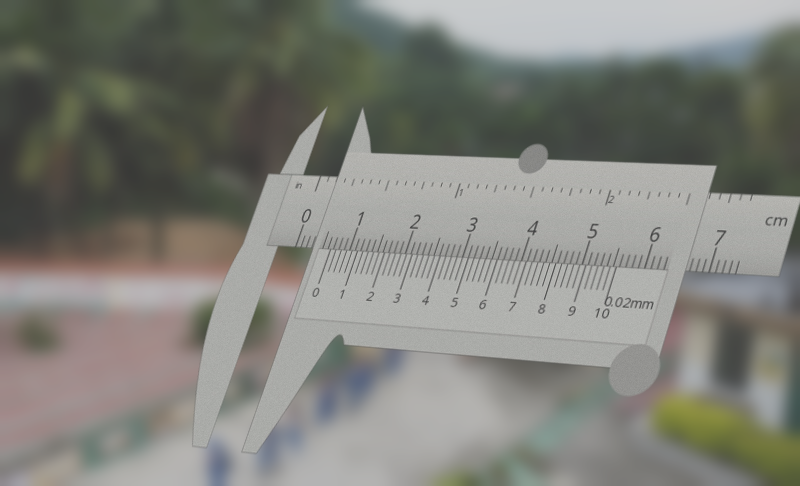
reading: 6.5mm
